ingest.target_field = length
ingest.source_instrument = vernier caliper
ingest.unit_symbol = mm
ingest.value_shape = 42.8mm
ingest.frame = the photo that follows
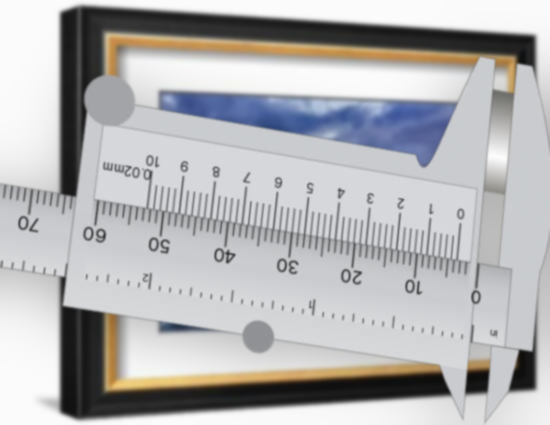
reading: 3.5mm
